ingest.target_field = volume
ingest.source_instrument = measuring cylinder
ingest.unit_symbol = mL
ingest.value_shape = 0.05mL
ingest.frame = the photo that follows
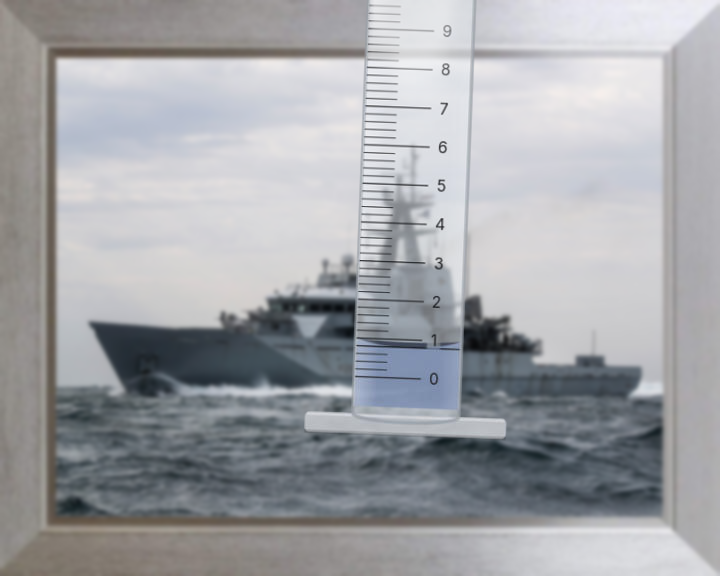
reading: 0.8mL
